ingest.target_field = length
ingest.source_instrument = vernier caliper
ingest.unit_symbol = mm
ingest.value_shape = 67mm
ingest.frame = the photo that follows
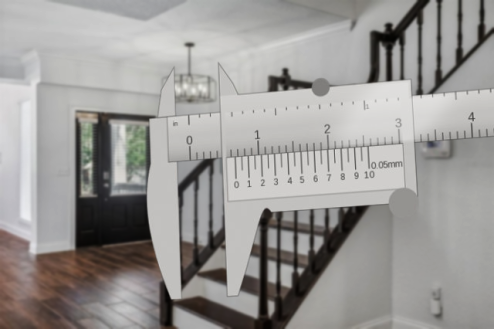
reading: 6.6mm
